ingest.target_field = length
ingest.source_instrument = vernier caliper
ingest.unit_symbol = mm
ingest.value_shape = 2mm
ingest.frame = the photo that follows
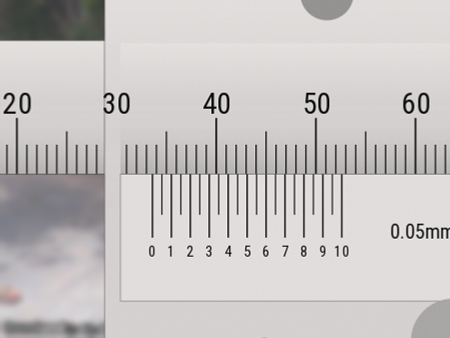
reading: 33.6mm
